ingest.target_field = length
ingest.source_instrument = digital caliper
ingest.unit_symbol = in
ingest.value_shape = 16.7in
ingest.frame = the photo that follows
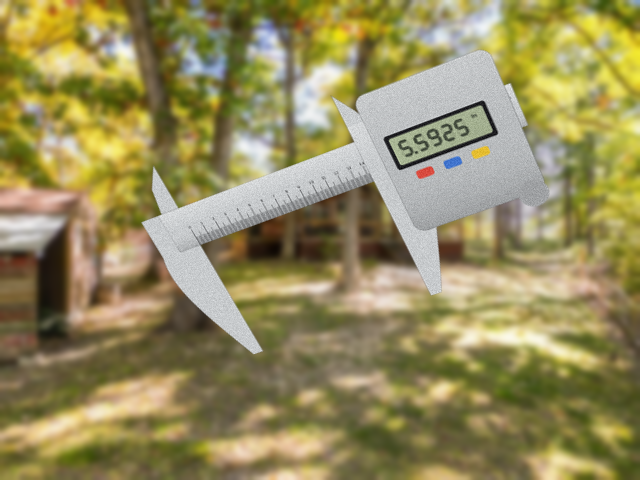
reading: 5.5925in
